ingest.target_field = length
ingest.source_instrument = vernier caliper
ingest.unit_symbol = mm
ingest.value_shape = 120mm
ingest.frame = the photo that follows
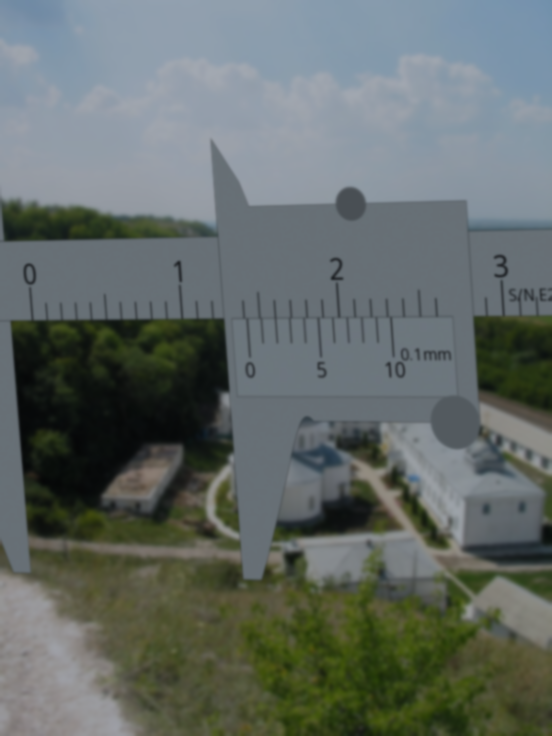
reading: 14.2mm
